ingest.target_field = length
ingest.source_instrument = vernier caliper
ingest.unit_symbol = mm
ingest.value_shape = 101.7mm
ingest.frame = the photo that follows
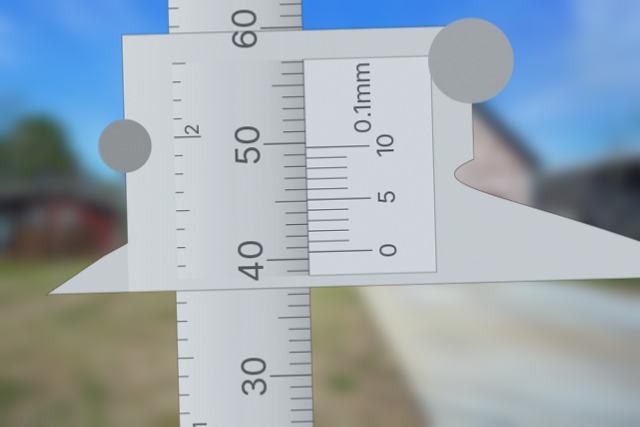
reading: 40.6mm
